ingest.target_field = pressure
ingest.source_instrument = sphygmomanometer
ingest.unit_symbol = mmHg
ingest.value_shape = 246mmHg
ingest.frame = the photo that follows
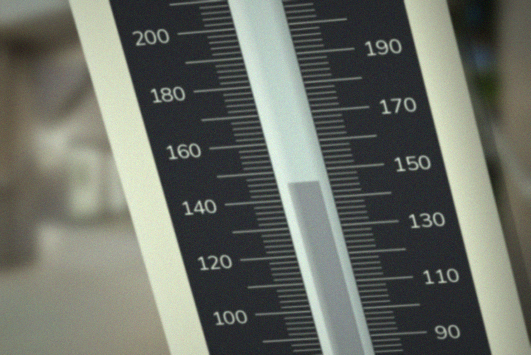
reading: 146mmHg
